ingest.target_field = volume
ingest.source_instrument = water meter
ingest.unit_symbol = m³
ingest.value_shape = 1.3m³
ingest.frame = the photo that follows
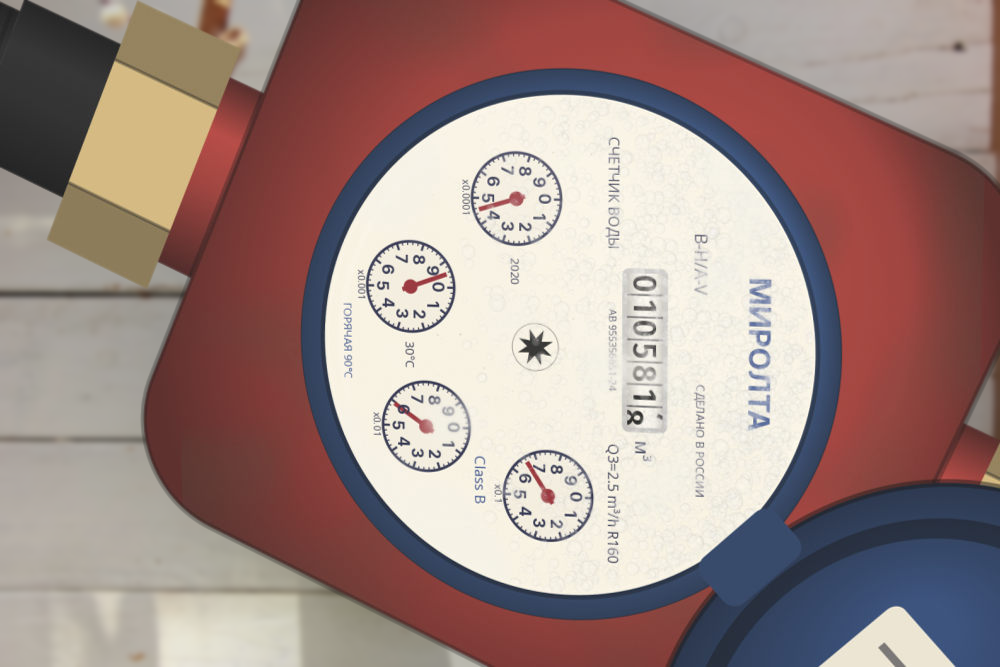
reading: 105817.6594m³
